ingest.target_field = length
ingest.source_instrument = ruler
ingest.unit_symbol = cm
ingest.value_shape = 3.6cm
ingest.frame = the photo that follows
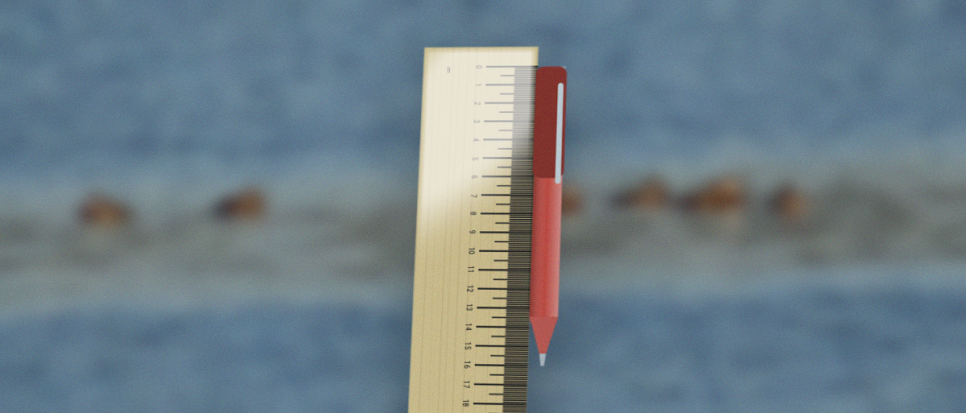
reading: 16cm
